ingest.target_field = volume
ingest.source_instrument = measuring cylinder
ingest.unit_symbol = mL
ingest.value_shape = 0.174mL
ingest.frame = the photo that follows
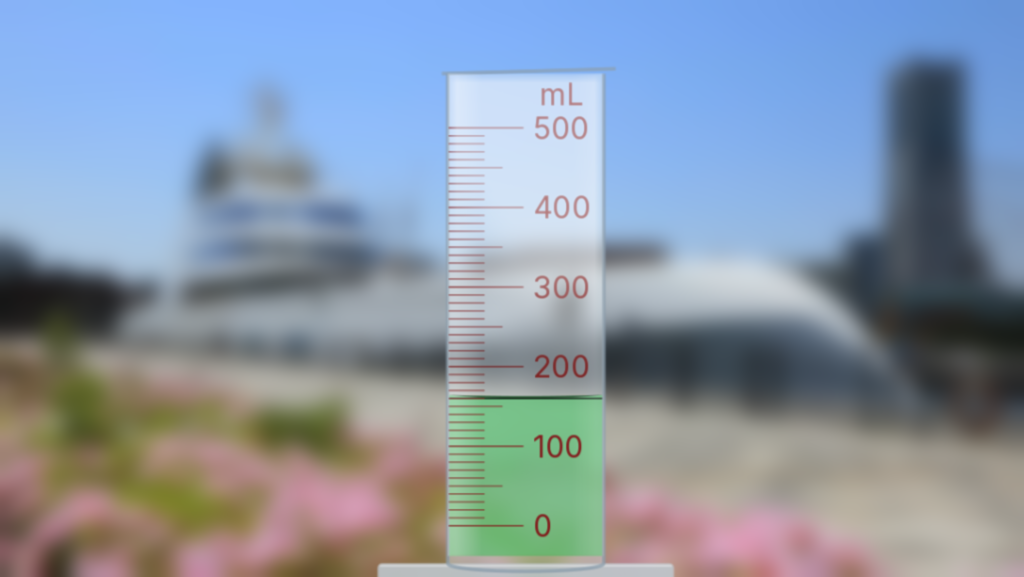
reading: 160mL
